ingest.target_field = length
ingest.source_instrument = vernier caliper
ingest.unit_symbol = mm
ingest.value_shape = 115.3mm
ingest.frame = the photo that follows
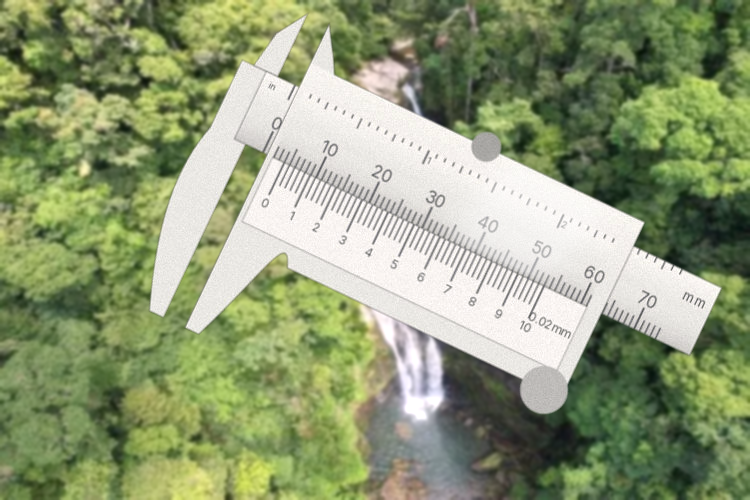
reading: 4.0mm
